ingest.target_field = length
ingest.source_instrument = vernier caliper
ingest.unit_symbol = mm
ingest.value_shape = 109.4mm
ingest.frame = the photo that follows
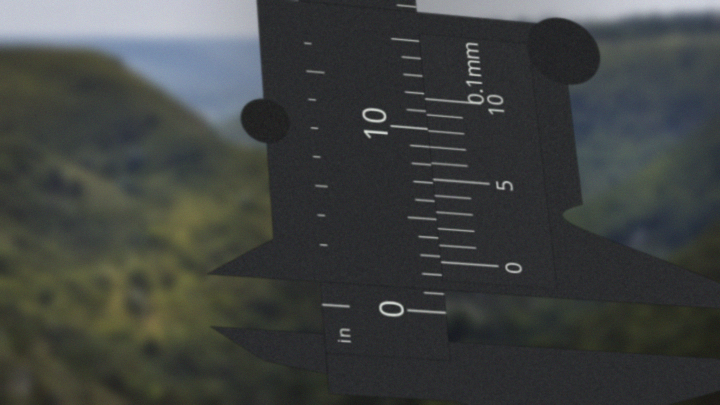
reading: 2.7mm
